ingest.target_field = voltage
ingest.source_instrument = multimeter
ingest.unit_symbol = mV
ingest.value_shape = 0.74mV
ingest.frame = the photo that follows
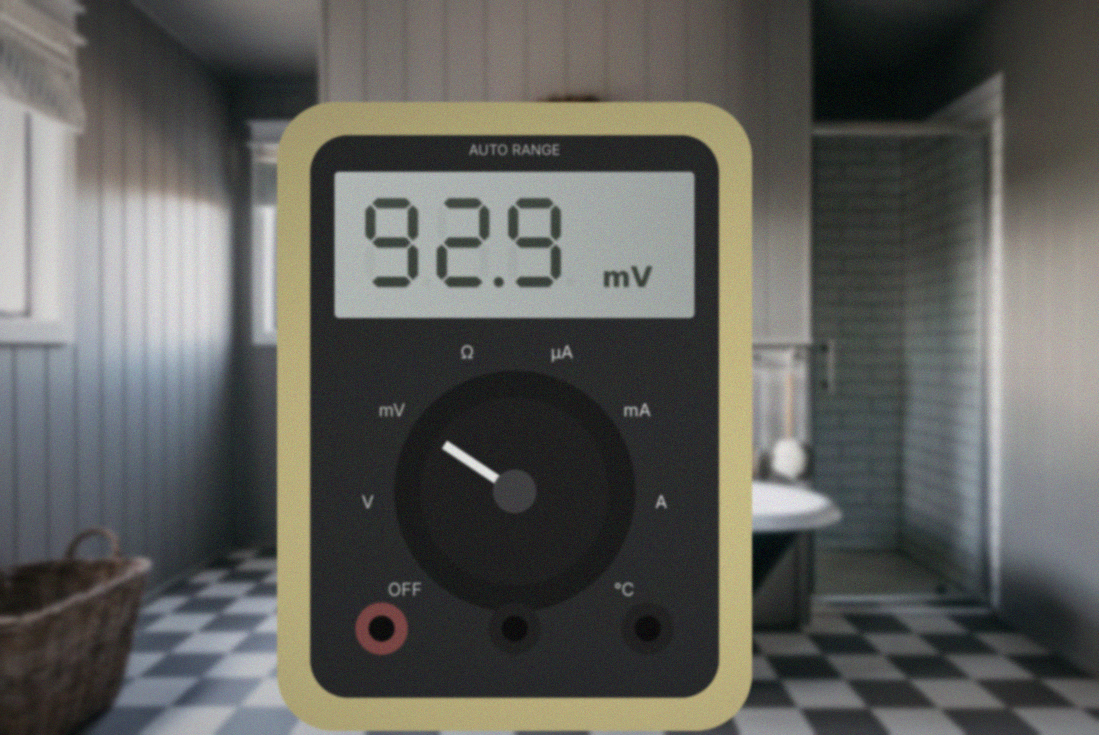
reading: 92.9mV
